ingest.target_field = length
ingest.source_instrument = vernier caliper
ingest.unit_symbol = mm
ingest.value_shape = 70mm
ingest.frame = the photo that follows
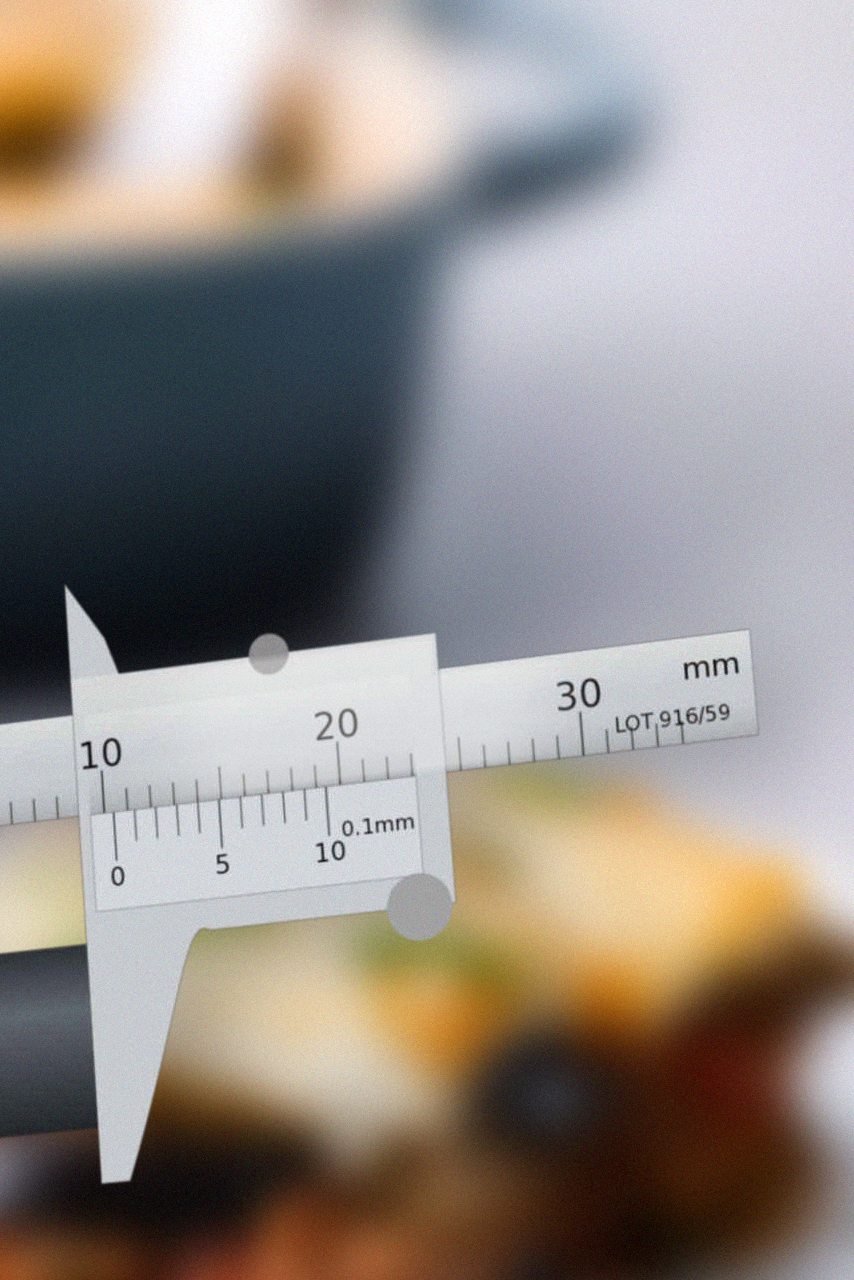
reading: 10.4mm
